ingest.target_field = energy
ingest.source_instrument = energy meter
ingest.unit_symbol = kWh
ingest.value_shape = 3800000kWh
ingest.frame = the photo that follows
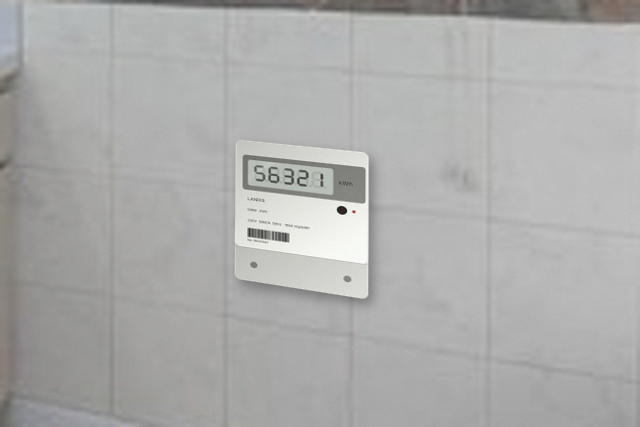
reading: 56321kWh
